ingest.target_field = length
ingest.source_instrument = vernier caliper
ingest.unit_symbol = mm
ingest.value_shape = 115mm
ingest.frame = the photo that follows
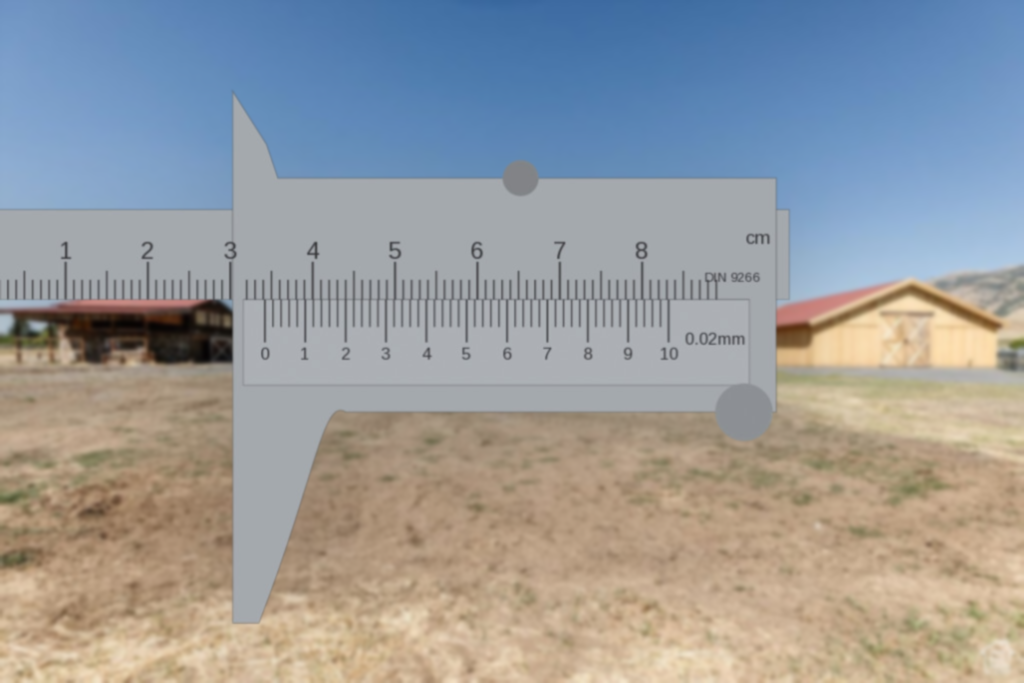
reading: 34.2mm
